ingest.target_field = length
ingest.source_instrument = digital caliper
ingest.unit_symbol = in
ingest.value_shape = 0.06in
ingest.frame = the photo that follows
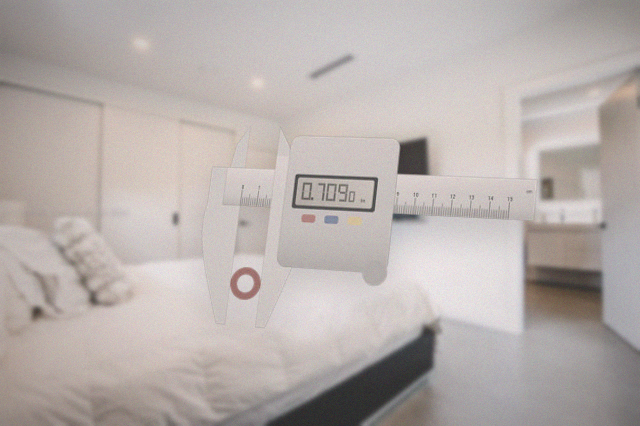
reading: 0.7090in
